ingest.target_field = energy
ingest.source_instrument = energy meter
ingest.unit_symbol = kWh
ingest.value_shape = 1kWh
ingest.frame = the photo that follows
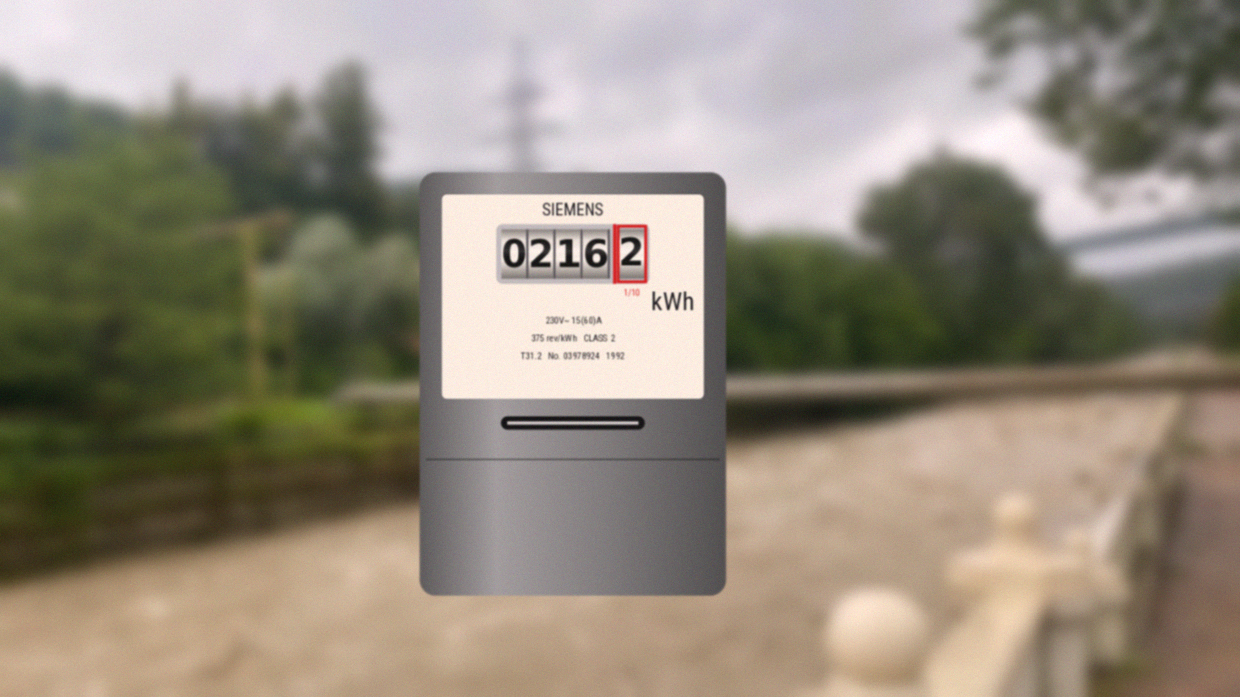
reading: 216.2kWh
